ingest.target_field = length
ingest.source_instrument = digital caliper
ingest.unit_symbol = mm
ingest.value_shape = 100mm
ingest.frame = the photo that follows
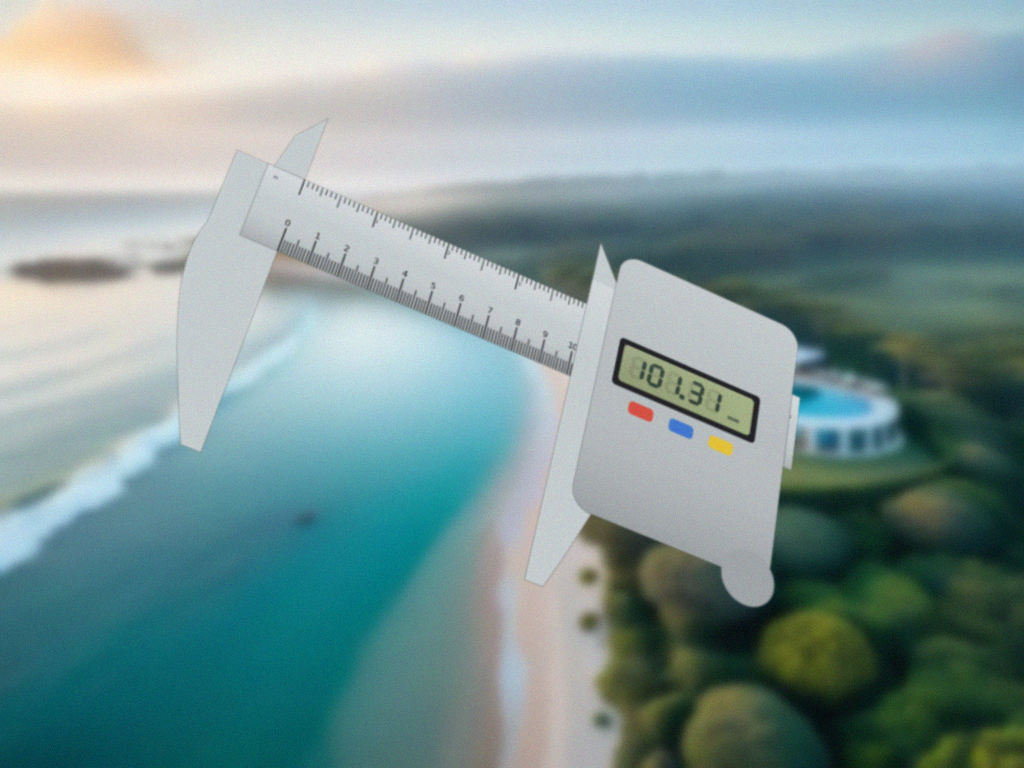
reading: 101.31mm
